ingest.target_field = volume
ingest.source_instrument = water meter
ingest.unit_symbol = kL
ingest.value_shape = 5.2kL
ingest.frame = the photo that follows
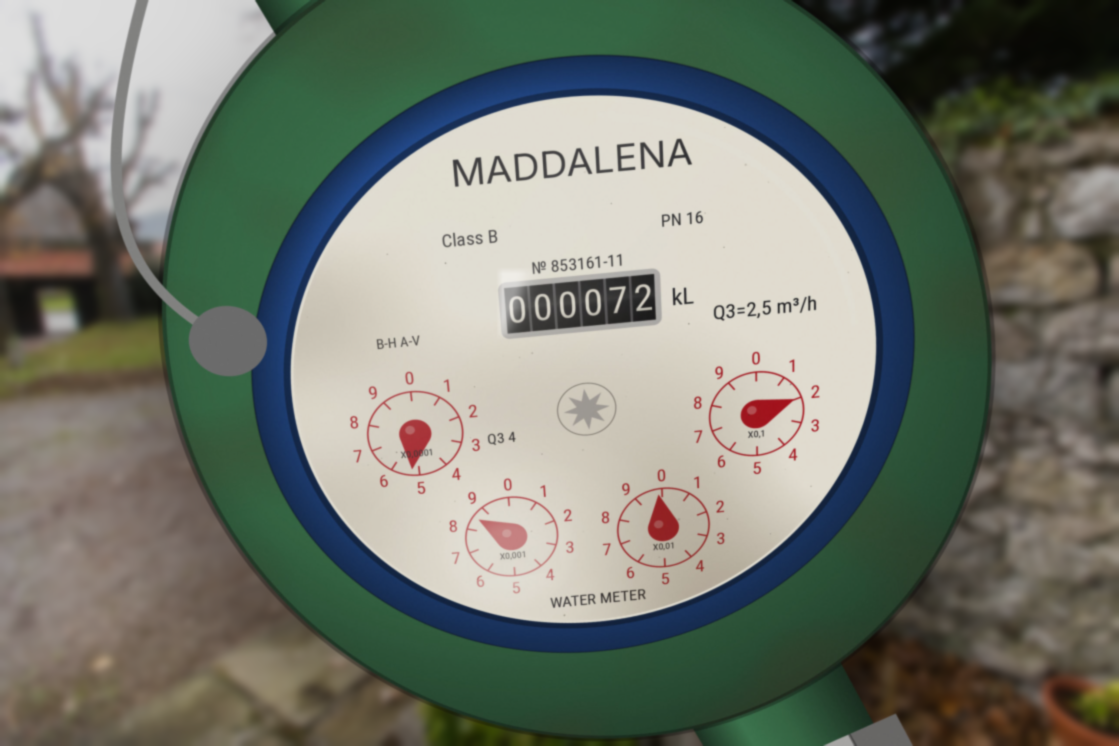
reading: 72.1985kL
